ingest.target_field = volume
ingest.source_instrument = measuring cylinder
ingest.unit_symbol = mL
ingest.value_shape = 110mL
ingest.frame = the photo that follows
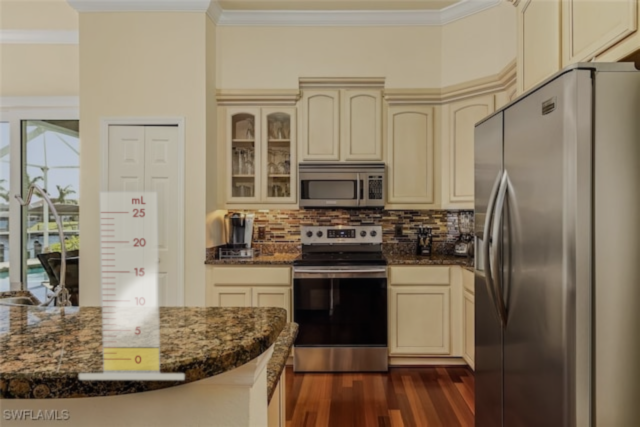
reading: 2mL
